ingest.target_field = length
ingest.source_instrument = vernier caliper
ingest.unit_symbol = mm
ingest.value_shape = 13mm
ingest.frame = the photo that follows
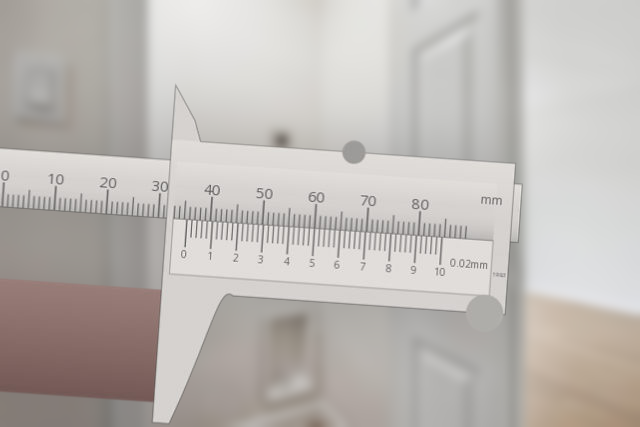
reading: 35.5mm
